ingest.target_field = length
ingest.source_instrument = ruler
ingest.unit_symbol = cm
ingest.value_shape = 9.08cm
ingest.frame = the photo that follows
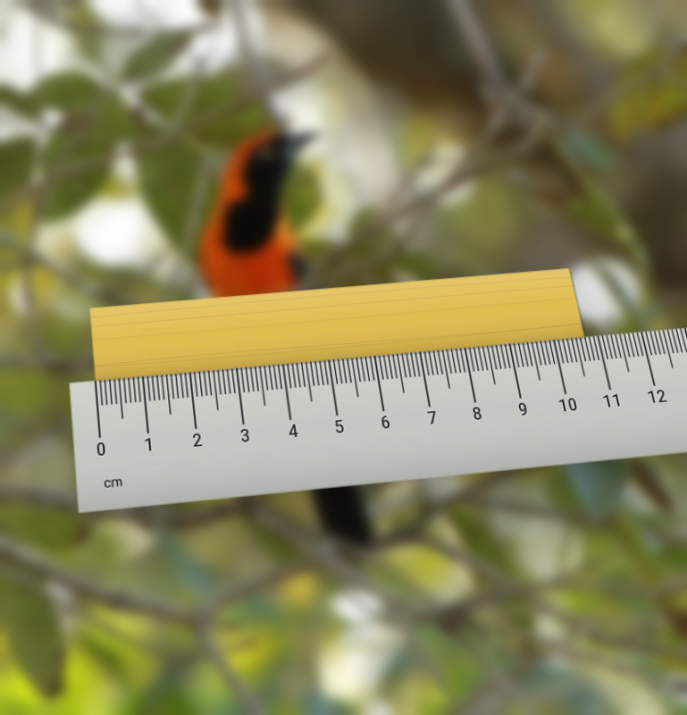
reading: 10.7cm
